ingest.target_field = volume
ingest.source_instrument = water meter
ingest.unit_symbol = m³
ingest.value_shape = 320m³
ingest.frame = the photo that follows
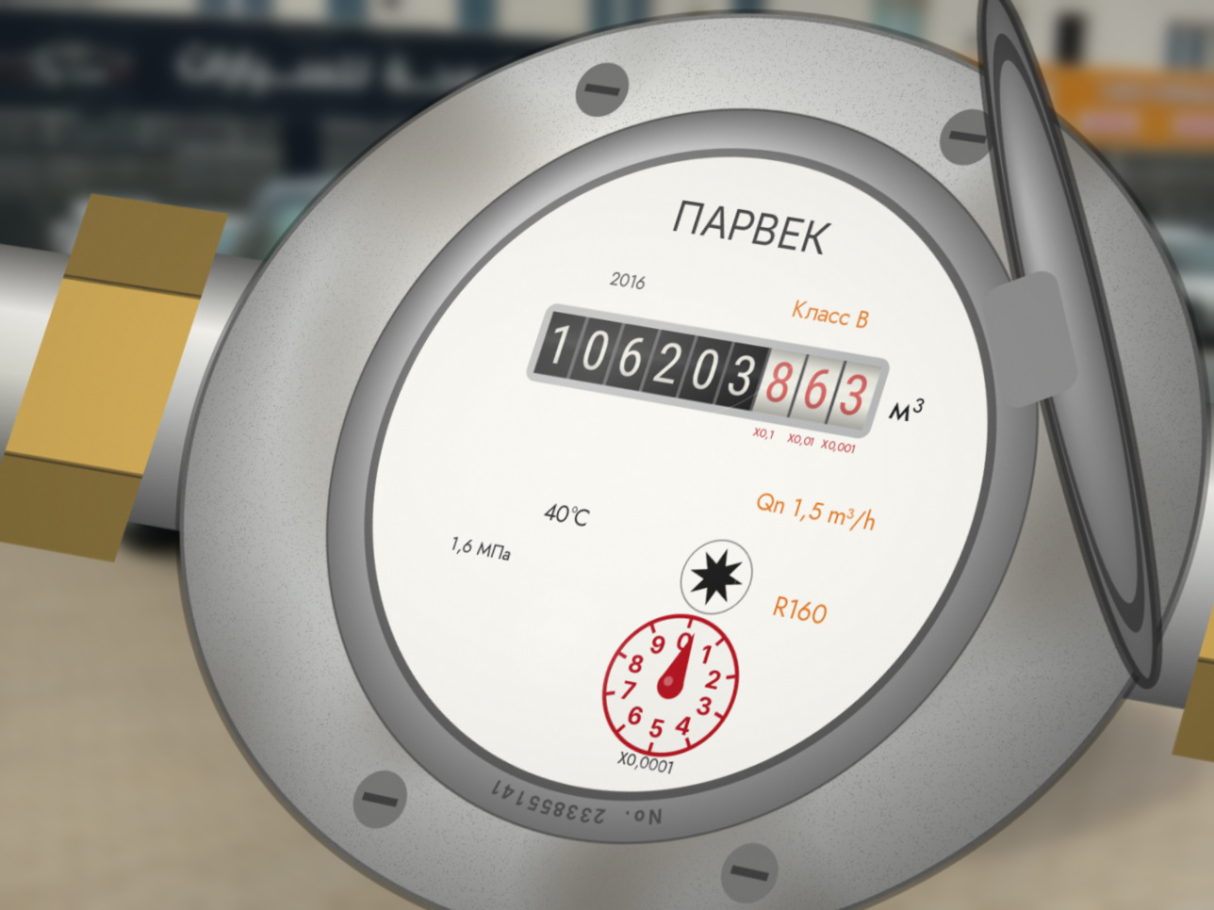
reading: 106203.8630m³
